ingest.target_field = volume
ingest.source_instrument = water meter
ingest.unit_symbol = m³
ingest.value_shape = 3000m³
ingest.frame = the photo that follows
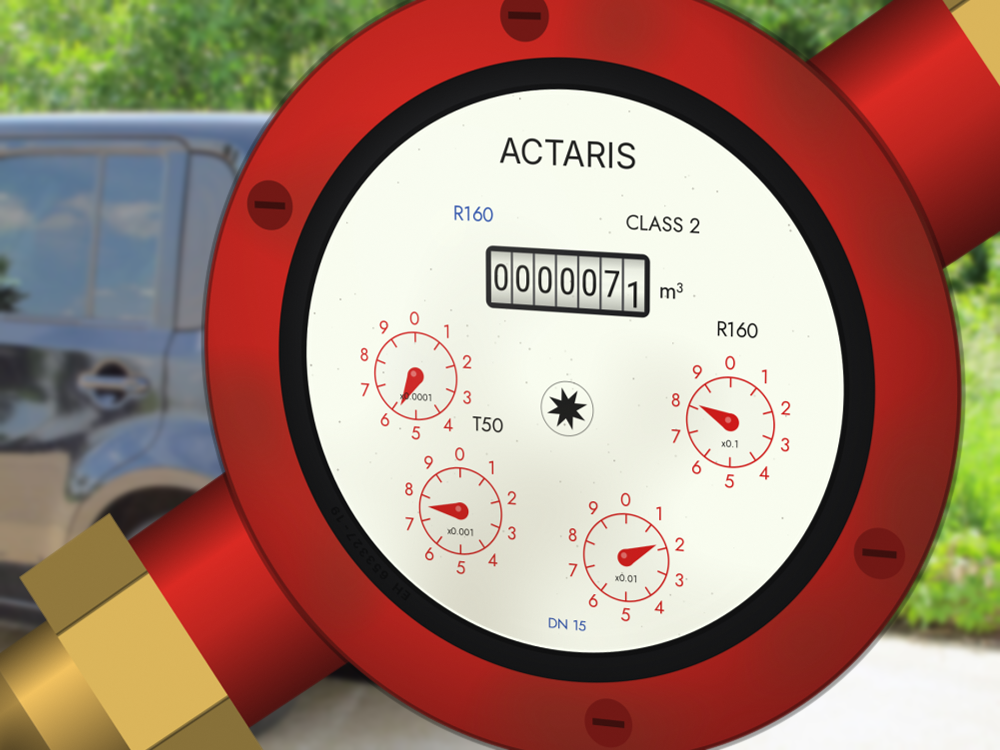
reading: 70.8175m³
